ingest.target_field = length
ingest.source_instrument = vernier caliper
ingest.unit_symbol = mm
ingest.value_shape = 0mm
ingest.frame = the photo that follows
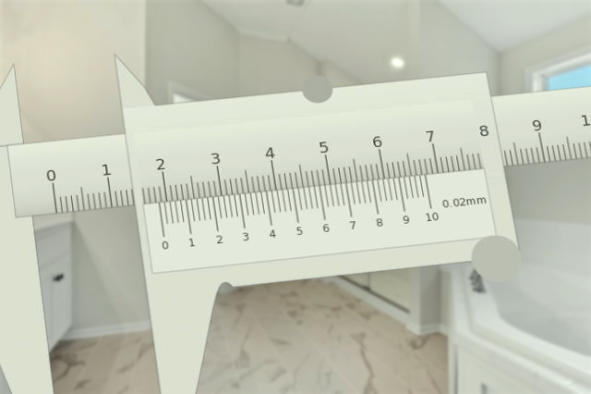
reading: 18.6mm
